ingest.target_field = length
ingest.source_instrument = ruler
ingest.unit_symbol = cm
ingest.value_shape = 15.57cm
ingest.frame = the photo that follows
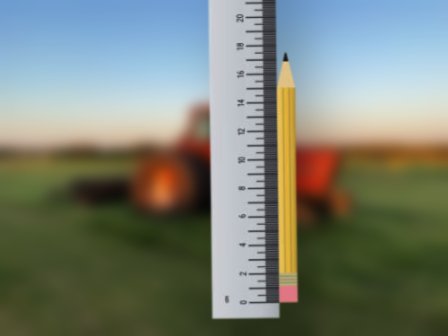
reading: 17.5cm
